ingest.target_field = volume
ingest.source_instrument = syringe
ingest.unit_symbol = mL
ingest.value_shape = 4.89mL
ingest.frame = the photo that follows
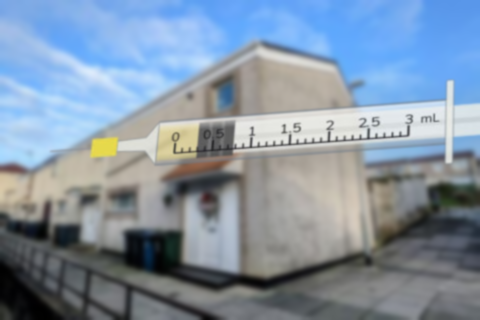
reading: 0.3mL
